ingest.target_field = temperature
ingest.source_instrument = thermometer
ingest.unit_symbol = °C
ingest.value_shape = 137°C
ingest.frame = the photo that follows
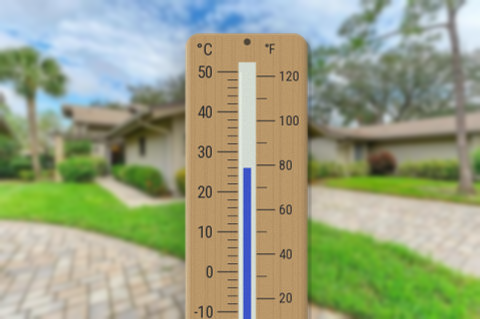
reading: 26°C
